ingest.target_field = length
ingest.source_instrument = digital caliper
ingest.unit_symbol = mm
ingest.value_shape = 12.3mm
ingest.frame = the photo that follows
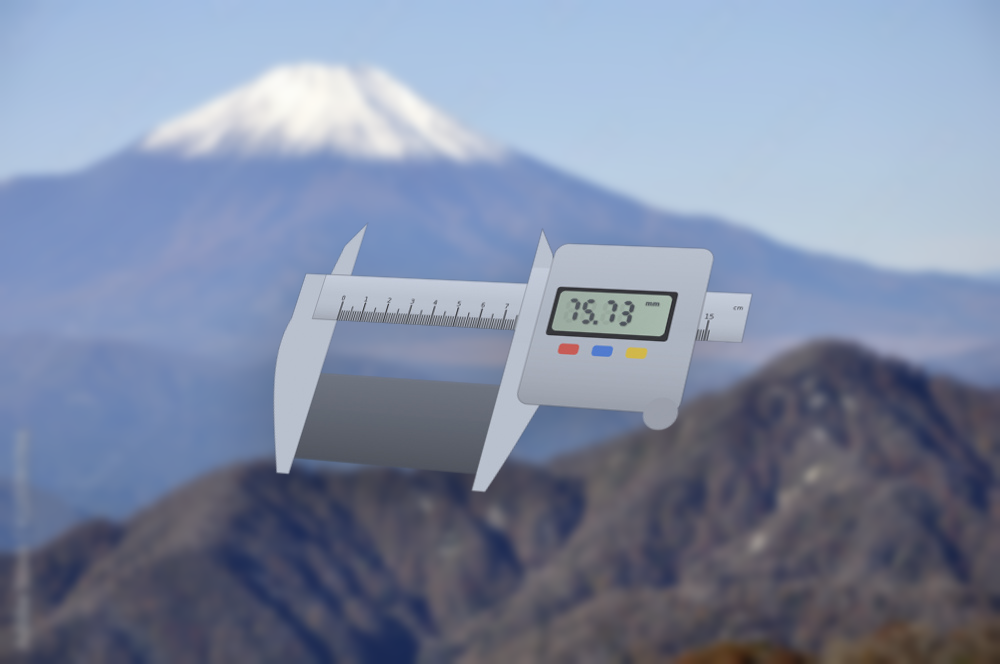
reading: 75.73mm
